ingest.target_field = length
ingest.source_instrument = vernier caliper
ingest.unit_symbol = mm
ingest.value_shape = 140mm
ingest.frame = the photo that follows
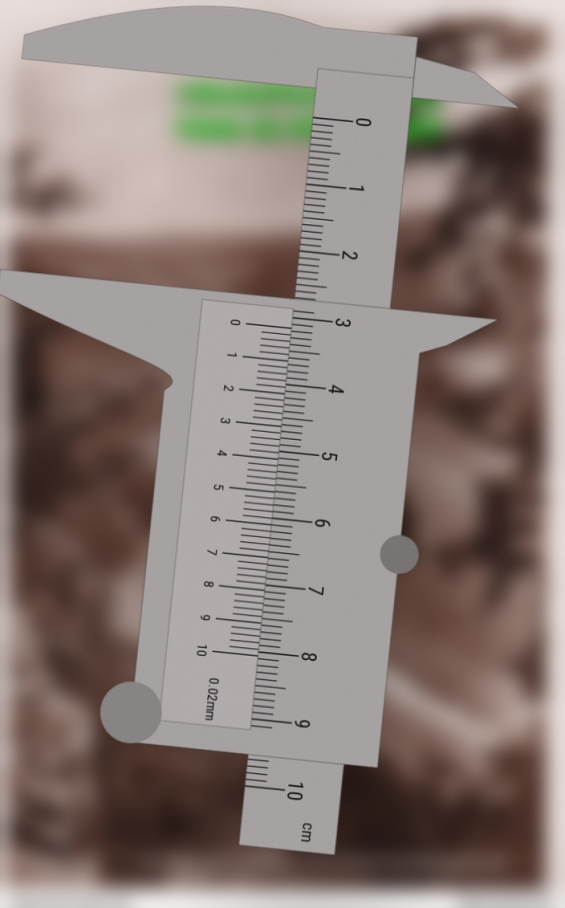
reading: 31.6mm
